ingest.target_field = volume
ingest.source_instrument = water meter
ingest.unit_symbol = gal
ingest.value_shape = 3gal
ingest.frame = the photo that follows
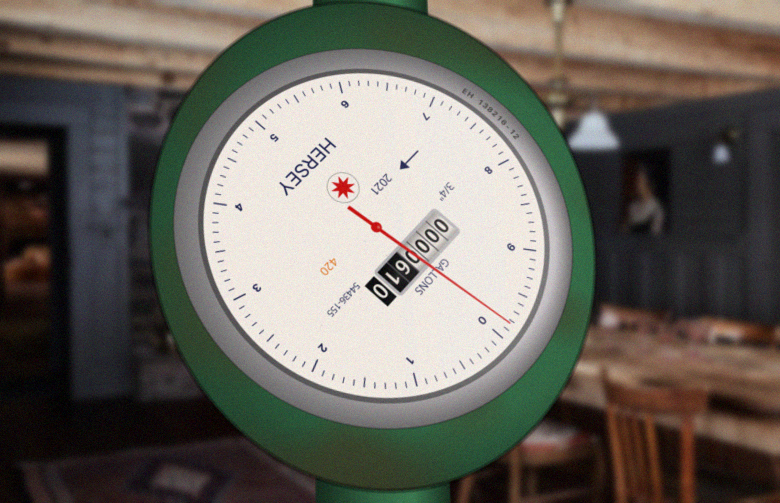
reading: 609.8gal
